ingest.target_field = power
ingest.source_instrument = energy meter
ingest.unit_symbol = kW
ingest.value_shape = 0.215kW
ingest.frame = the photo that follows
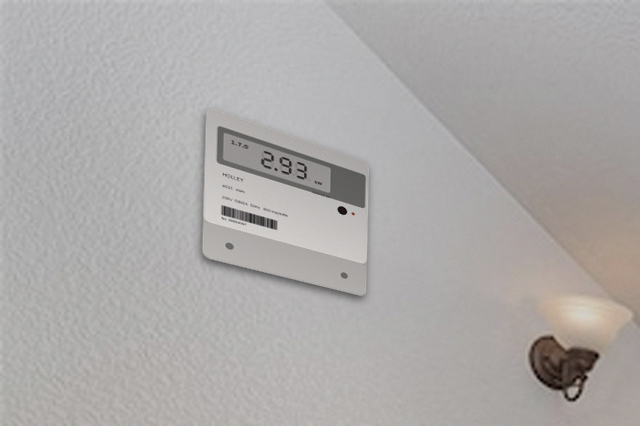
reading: 2.93kW
